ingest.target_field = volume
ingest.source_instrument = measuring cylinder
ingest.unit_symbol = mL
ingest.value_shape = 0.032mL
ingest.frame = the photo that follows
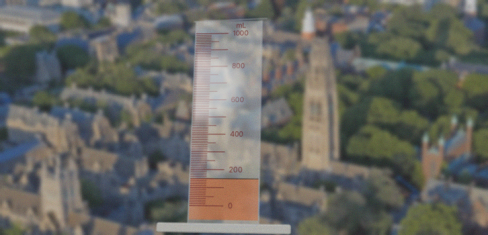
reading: 150mL
